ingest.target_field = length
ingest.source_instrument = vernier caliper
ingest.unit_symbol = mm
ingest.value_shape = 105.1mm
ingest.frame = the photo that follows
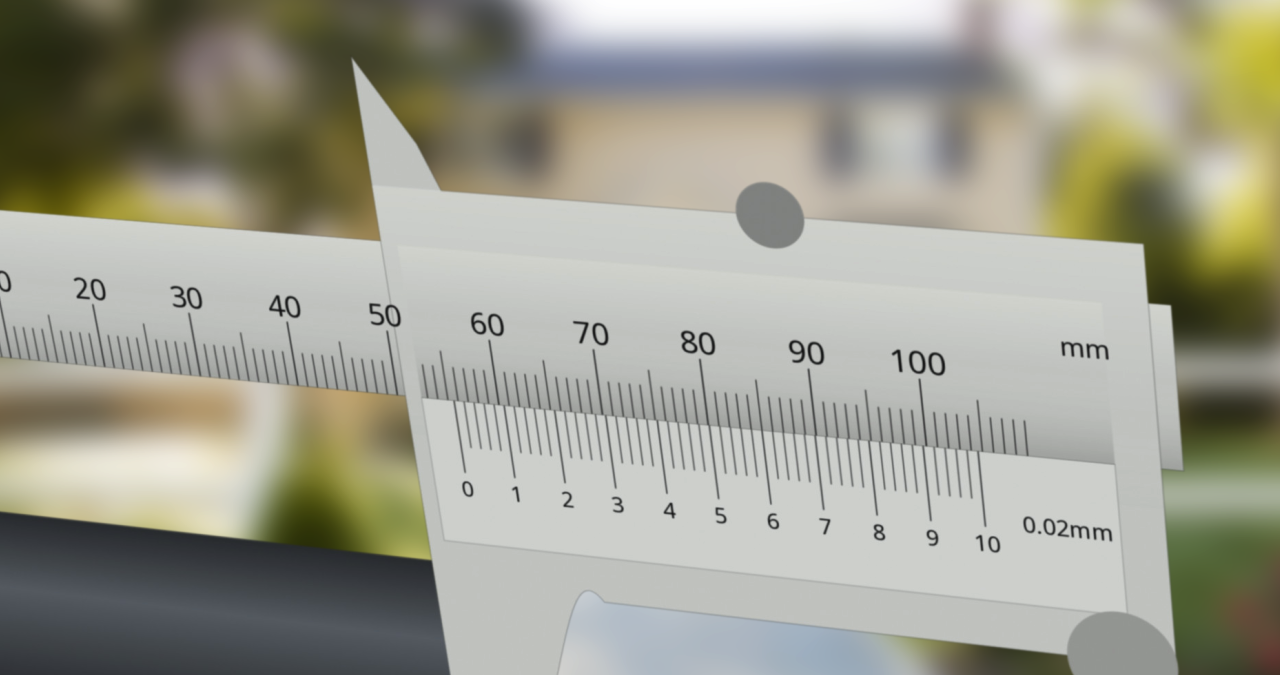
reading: 55.6mm
